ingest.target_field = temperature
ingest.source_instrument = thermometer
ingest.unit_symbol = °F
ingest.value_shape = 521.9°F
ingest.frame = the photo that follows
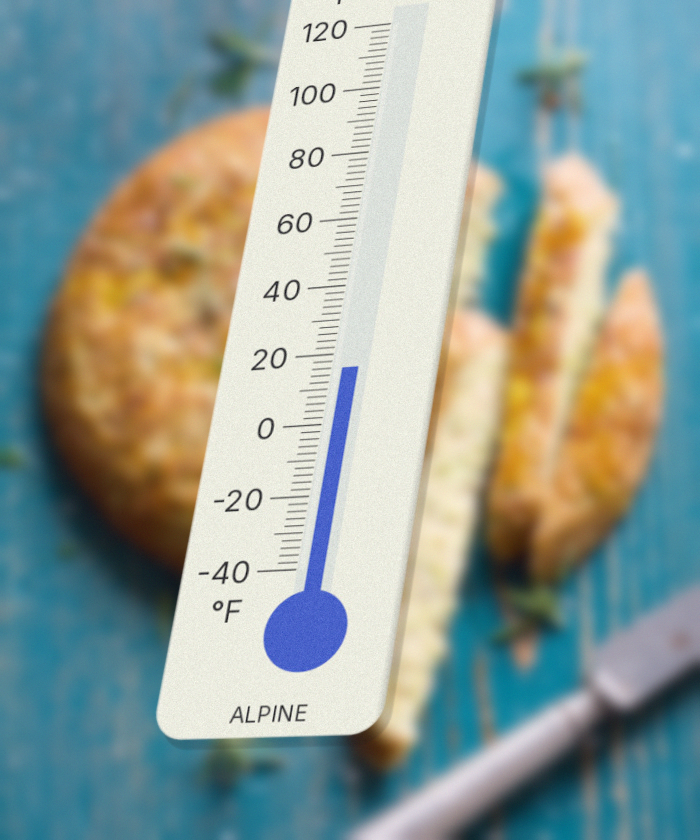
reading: 16°F
